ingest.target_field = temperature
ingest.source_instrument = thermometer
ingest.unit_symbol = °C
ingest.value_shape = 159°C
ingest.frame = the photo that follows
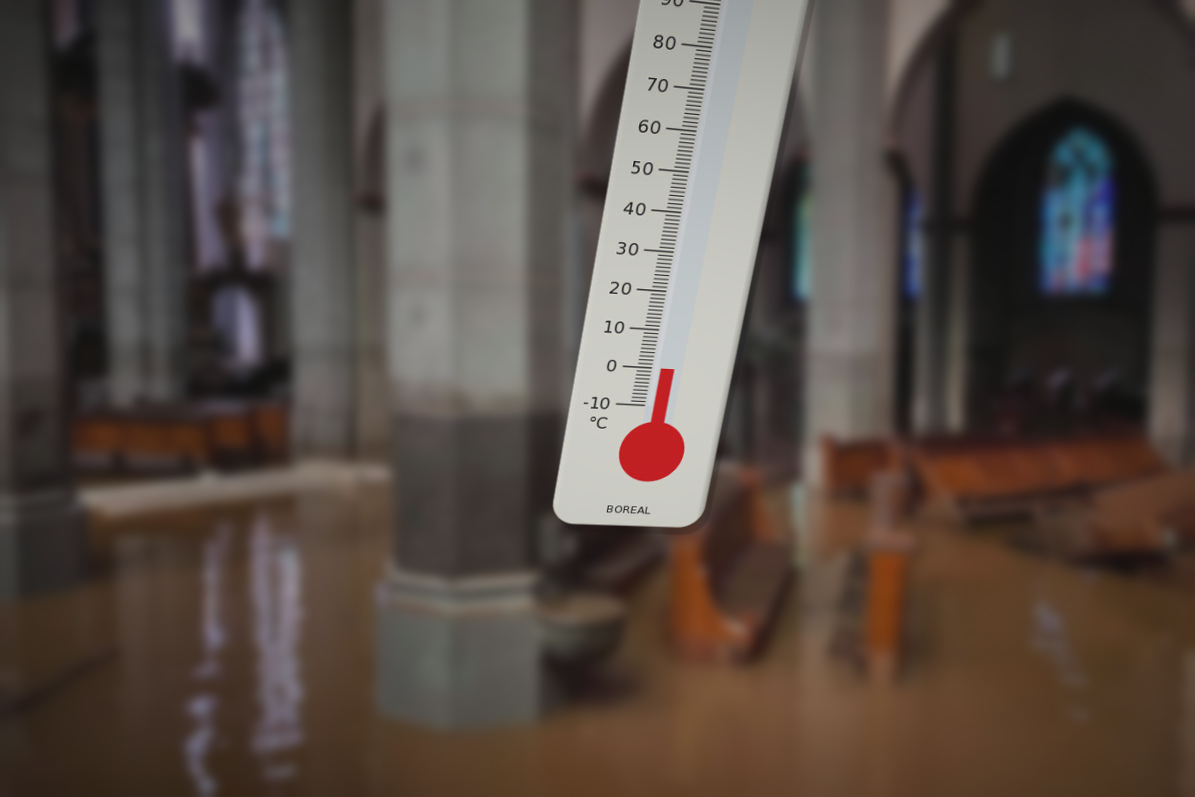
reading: 0°C
